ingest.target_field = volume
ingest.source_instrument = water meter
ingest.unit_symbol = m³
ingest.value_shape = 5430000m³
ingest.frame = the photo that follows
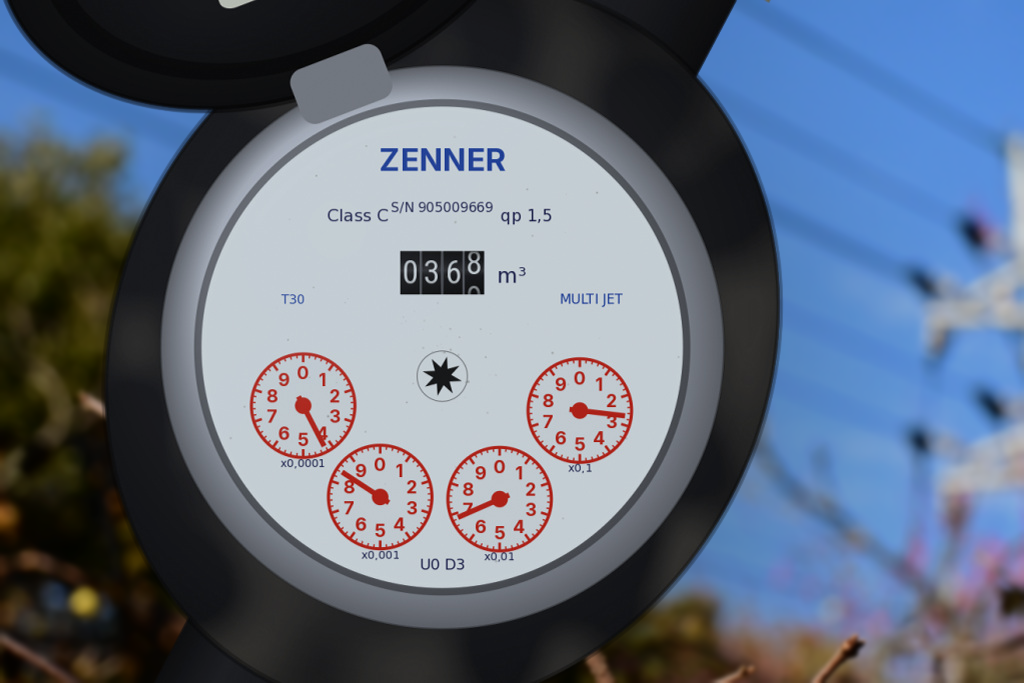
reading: 368.2684m³
